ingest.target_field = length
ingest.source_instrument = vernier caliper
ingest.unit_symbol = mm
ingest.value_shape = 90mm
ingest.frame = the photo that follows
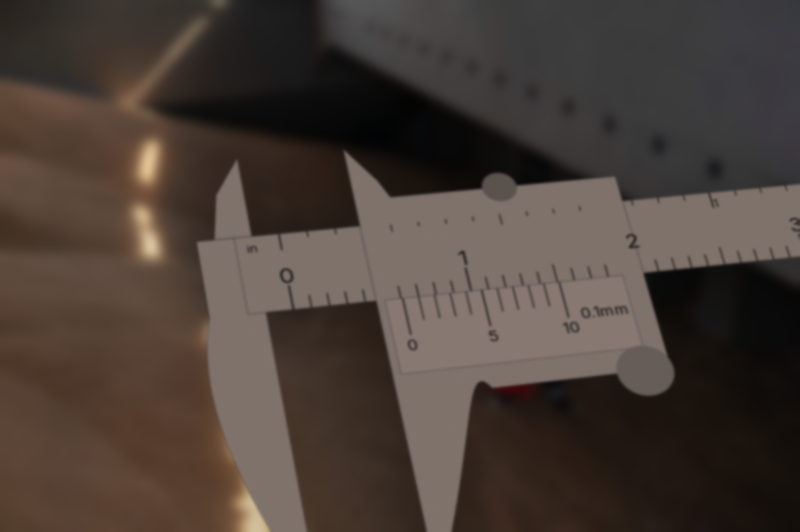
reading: 6.1mm
